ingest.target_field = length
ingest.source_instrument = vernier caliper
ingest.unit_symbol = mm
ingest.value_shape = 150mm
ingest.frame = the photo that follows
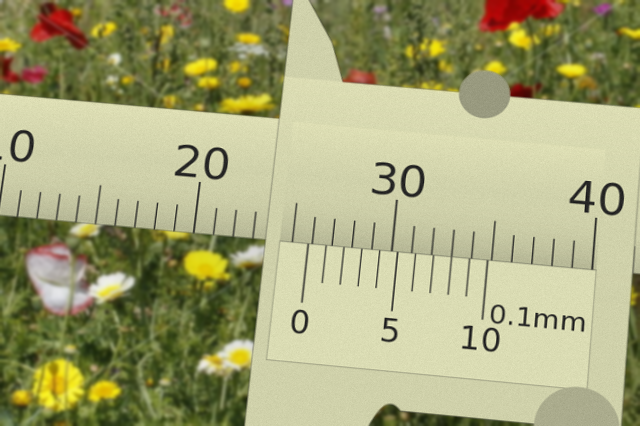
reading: 25.8mm
